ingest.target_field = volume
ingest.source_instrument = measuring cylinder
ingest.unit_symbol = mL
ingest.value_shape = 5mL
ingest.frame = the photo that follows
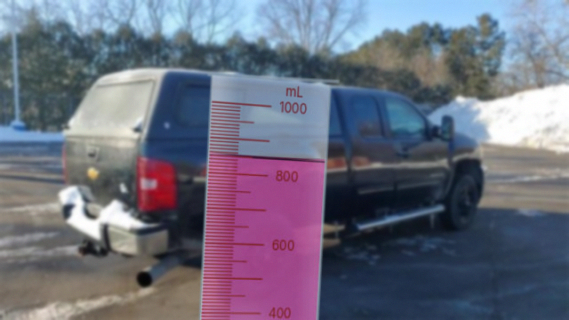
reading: 850mL
